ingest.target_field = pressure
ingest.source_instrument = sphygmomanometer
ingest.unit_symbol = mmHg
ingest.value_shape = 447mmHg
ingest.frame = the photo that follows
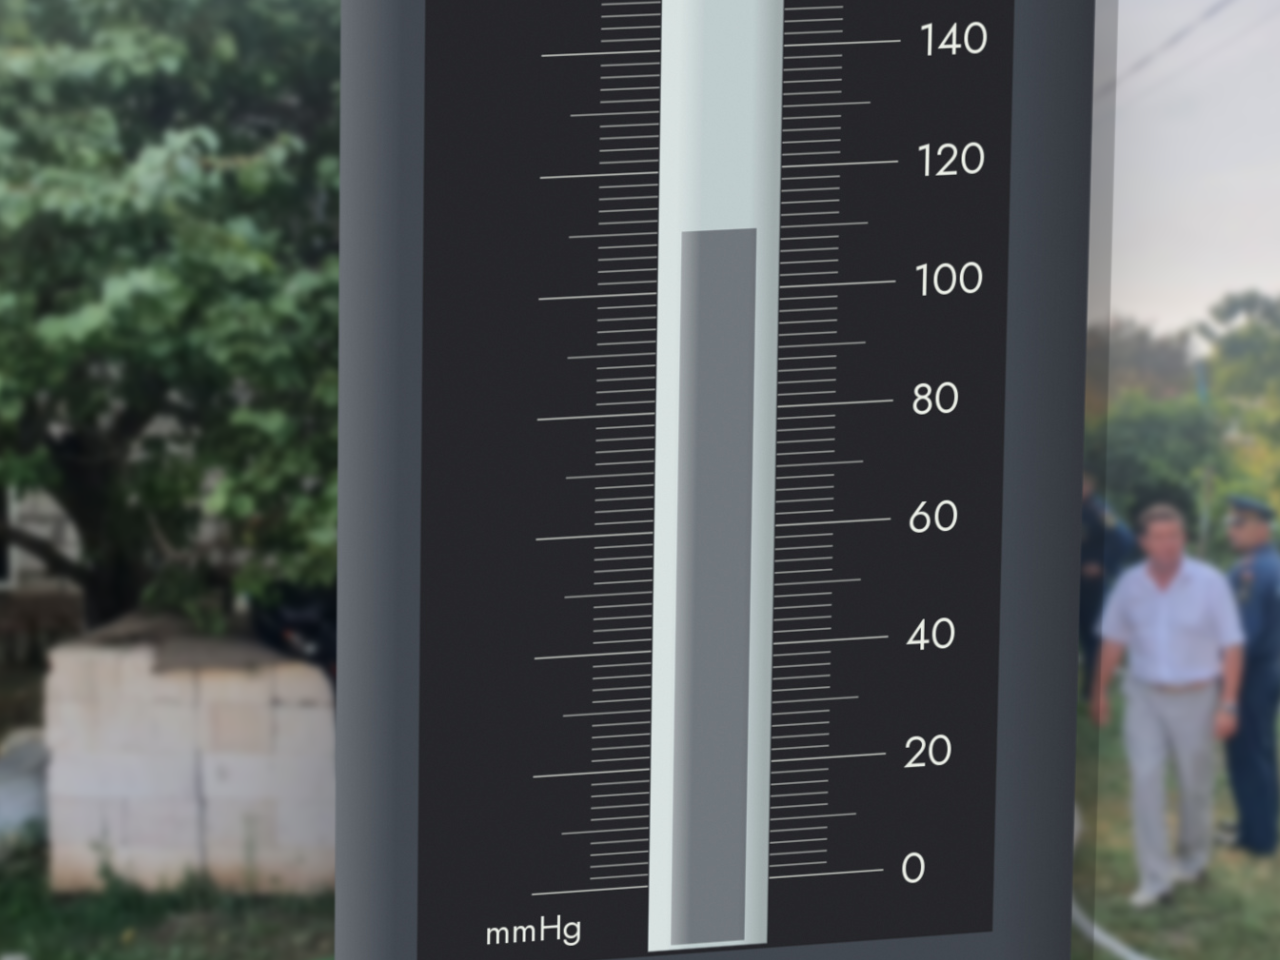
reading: 110mmHg
